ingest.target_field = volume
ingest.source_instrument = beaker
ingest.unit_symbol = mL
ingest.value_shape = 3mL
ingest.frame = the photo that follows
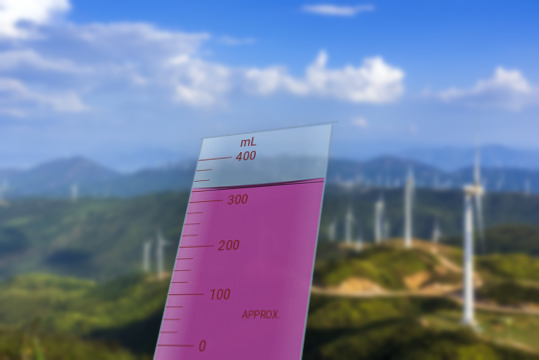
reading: 325mL
